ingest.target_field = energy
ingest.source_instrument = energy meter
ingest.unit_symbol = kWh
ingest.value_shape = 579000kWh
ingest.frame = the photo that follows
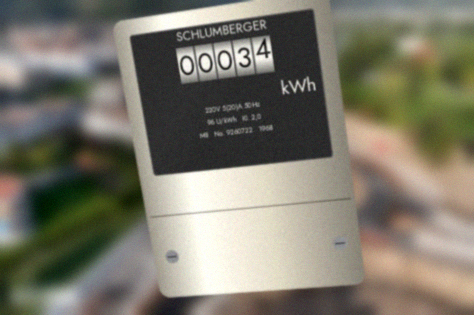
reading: 34kWh
